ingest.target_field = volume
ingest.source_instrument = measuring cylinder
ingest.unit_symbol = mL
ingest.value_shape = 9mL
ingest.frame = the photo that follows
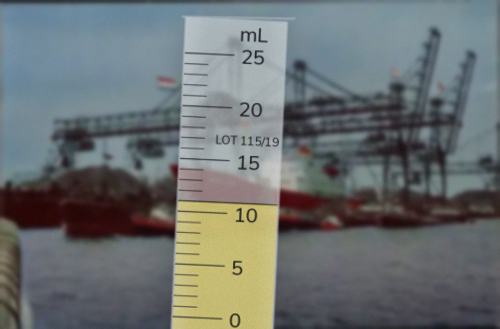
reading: 11mL
